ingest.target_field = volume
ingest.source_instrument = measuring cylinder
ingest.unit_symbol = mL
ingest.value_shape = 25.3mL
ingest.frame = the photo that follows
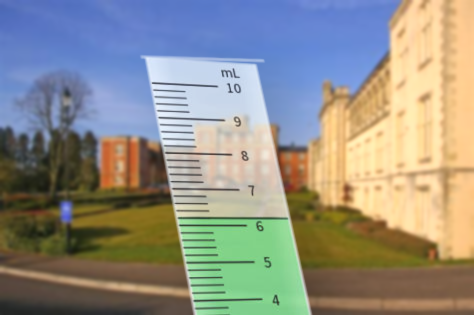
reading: 6.2mL
